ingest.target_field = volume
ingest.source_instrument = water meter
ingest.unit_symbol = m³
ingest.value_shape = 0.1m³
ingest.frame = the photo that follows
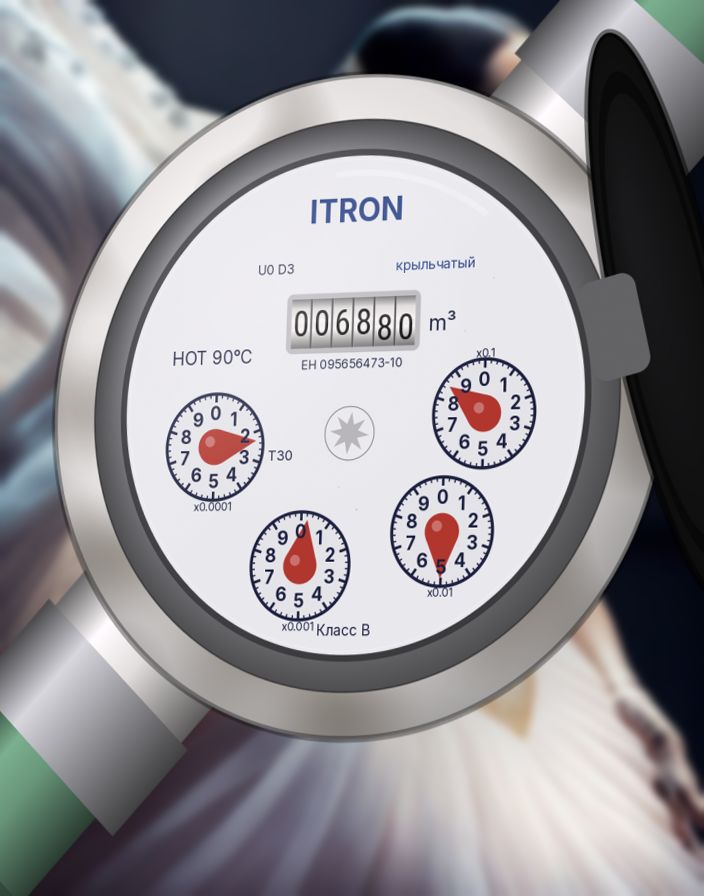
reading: 6879.8502m³
